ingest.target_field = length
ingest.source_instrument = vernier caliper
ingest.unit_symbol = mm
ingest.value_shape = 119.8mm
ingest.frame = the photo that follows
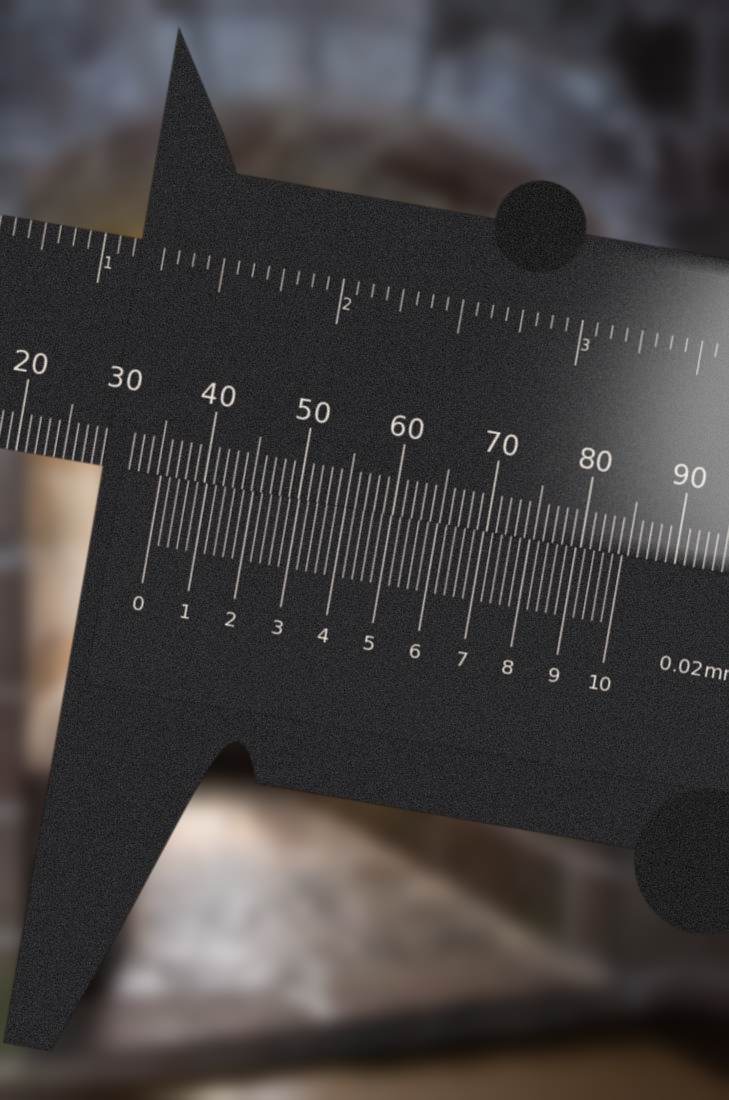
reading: 35.4mm
